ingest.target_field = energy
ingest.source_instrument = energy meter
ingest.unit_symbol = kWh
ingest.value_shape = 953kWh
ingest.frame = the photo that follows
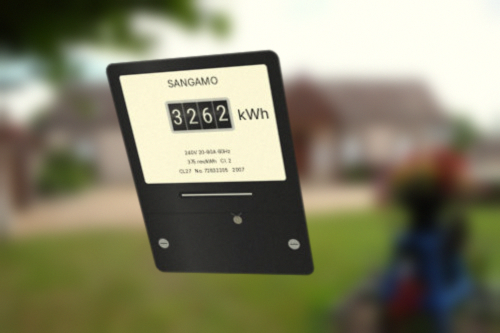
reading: 3262kWh
